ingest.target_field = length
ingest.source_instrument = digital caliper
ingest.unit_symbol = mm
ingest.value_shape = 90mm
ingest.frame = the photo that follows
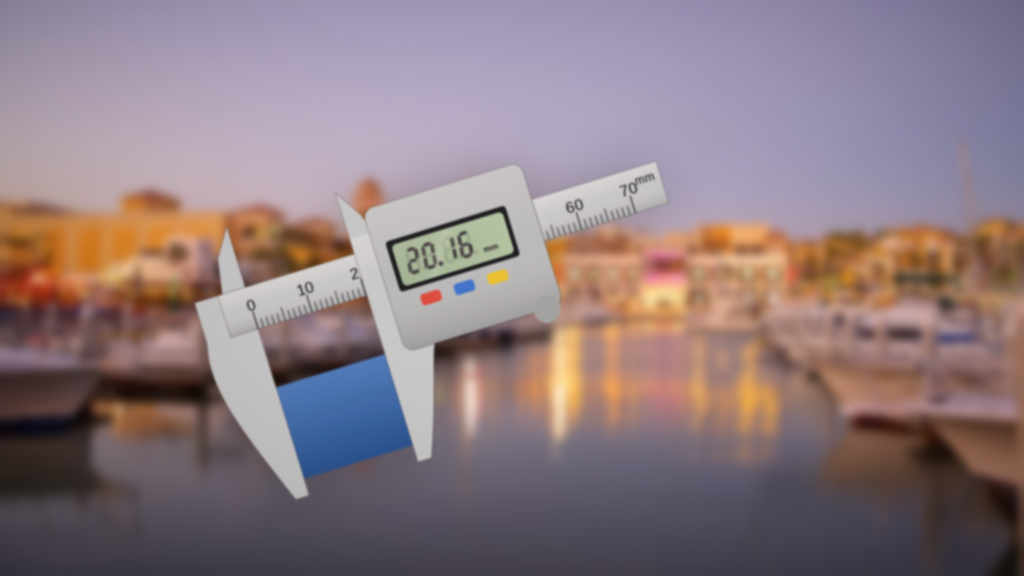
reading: 20.16mm
